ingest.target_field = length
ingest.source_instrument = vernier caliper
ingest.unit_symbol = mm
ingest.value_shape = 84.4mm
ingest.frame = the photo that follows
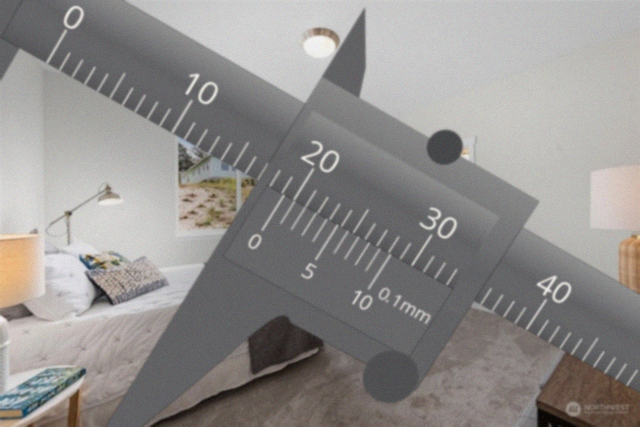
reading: 19.2mm
